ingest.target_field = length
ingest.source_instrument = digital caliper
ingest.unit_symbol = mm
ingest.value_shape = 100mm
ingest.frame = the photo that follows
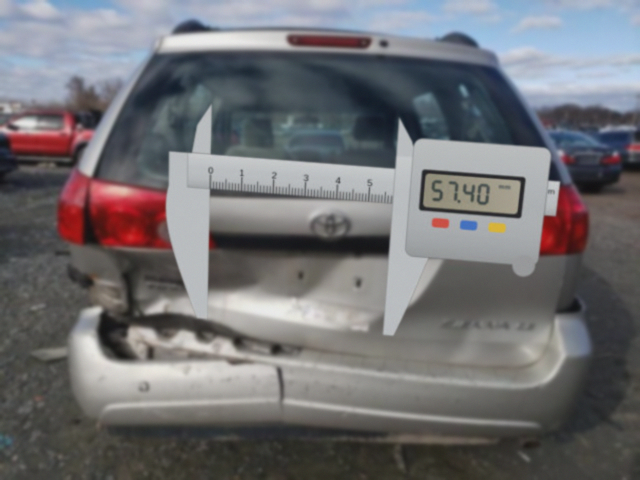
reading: 57.40mm
